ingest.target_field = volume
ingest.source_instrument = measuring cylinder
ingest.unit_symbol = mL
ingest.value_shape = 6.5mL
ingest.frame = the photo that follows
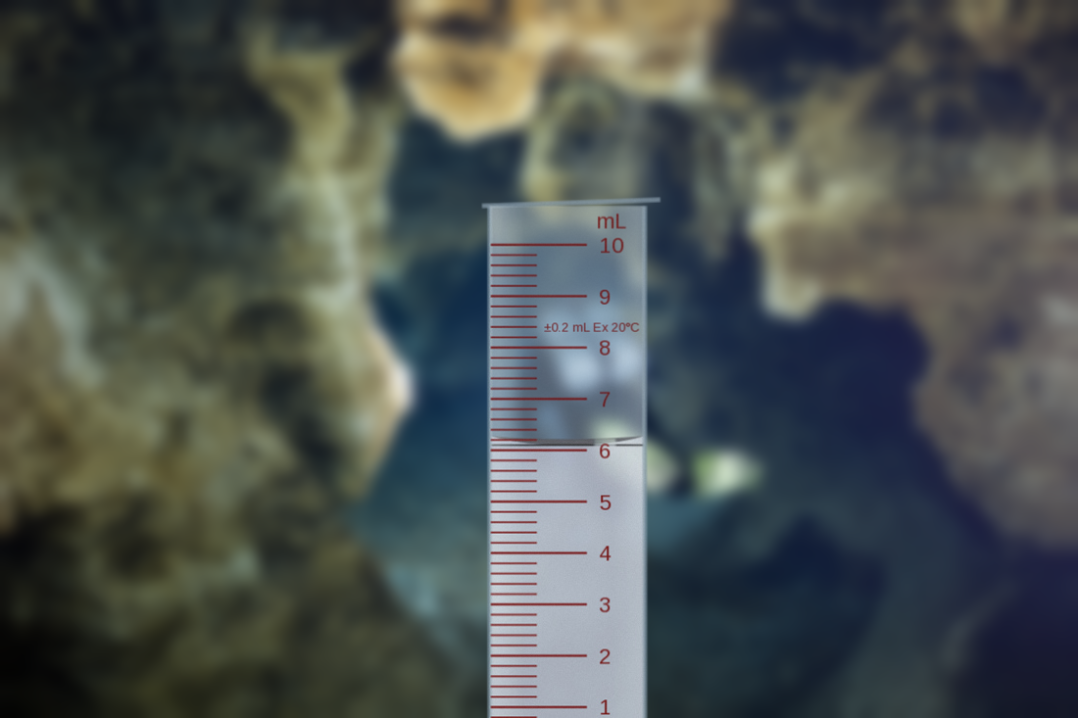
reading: 6.1mL
